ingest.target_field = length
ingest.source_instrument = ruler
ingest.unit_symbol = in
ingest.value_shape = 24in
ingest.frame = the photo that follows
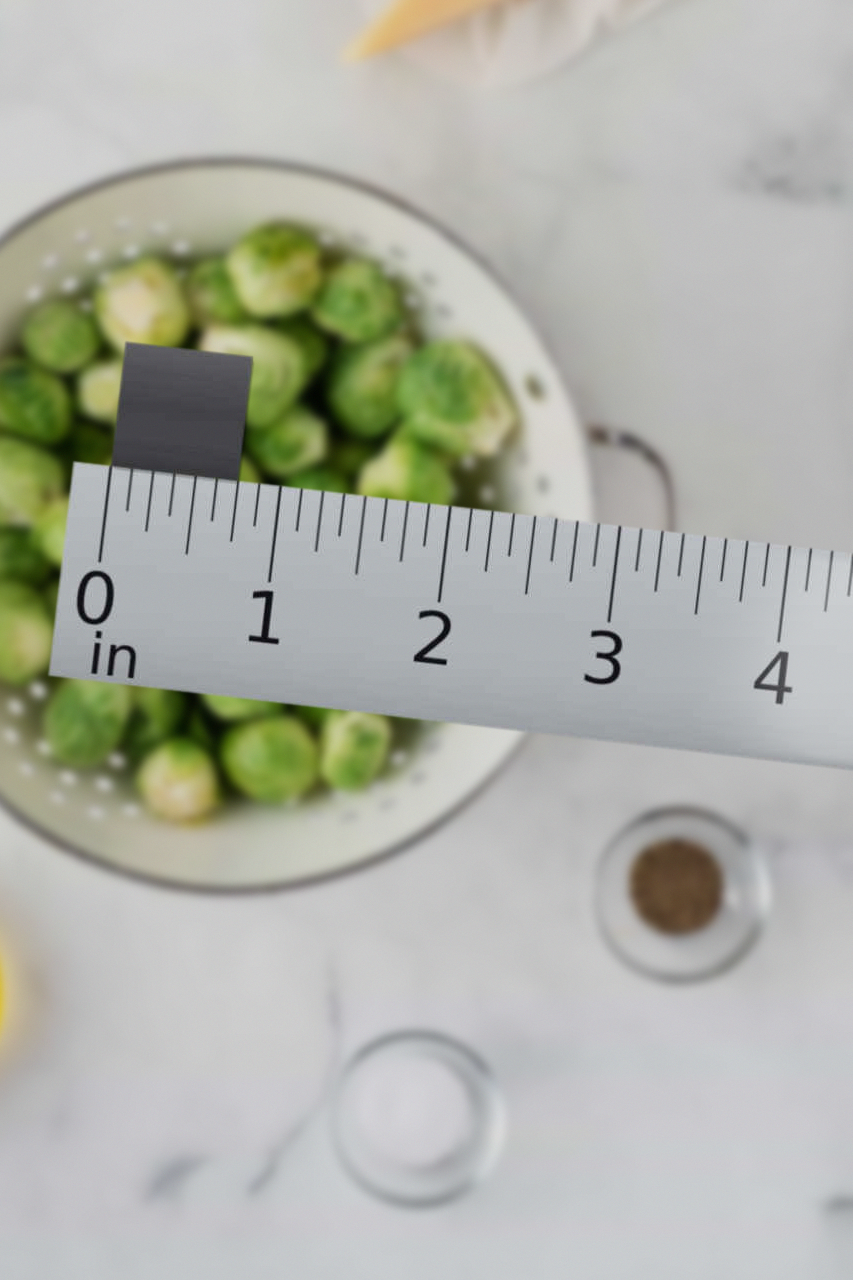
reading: 0.75in
